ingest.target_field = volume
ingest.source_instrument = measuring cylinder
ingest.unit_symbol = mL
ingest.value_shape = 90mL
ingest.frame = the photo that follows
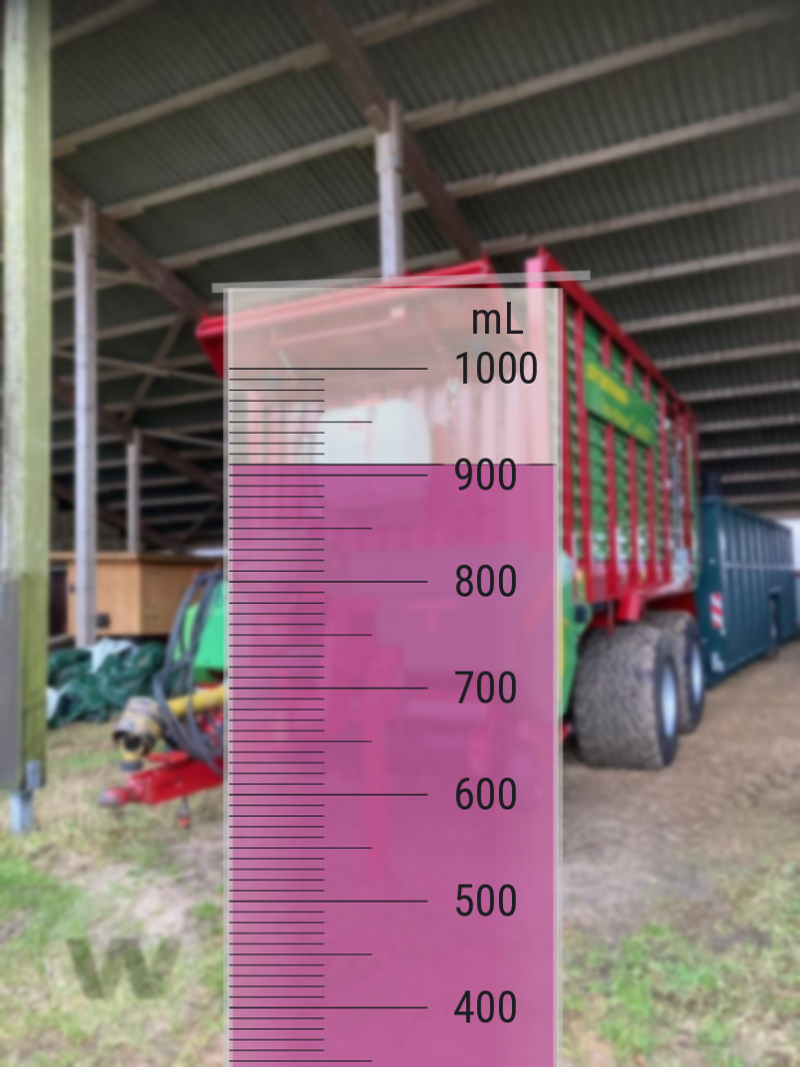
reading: 910mL
